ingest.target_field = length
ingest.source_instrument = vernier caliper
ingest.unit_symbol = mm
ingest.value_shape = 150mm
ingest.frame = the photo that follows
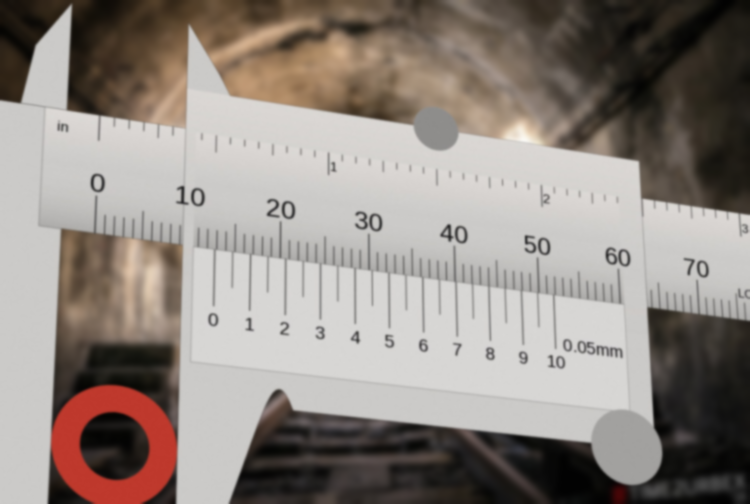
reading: 12.8mm
